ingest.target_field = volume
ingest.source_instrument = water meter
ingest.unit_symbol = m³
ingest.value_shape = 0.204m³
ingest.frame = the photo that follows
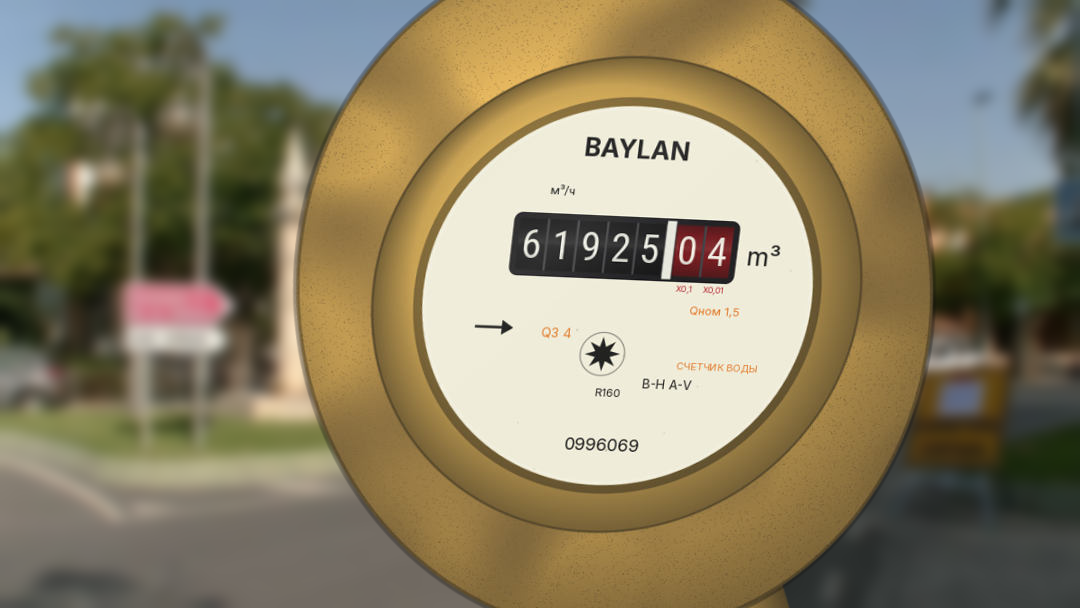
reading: 61925.04m³
